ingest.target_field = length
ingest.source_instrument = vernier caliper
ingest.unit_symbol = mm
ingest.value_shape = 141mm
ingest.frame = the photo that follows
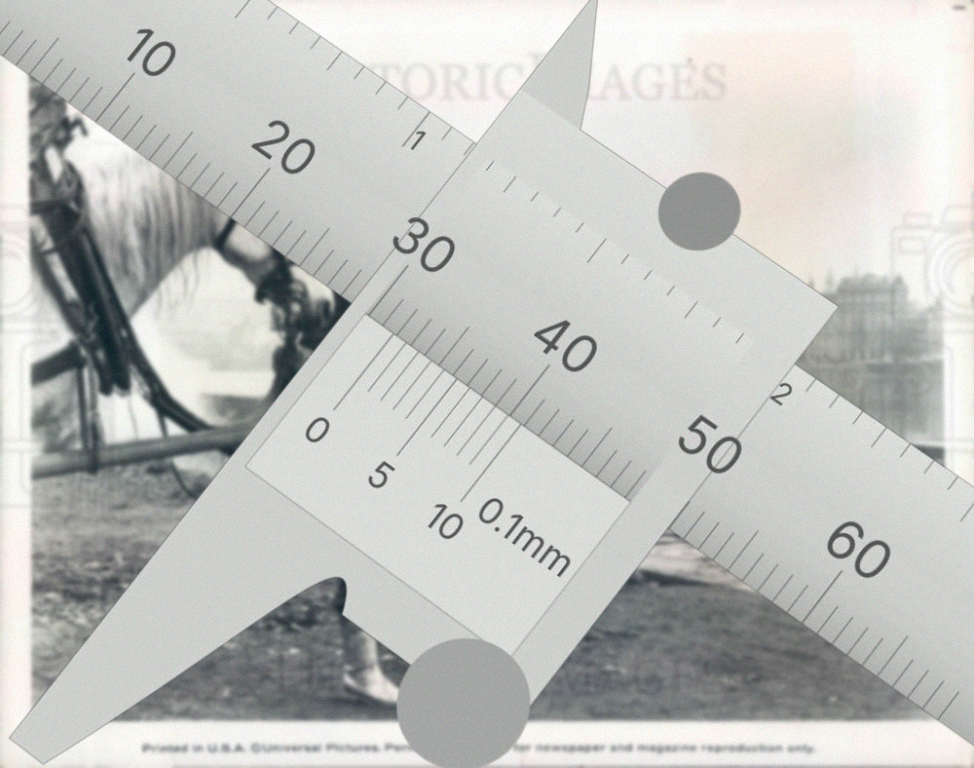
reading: 31.8mm
